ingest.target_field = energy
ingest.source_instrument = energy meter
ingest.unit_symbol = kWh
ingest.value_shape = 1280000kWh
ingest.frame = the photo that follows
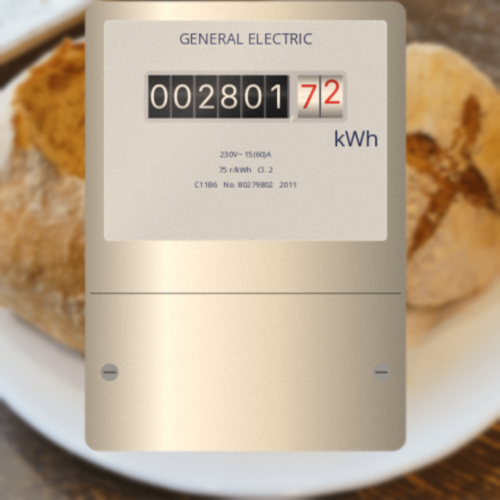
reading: 2801.72kWh
